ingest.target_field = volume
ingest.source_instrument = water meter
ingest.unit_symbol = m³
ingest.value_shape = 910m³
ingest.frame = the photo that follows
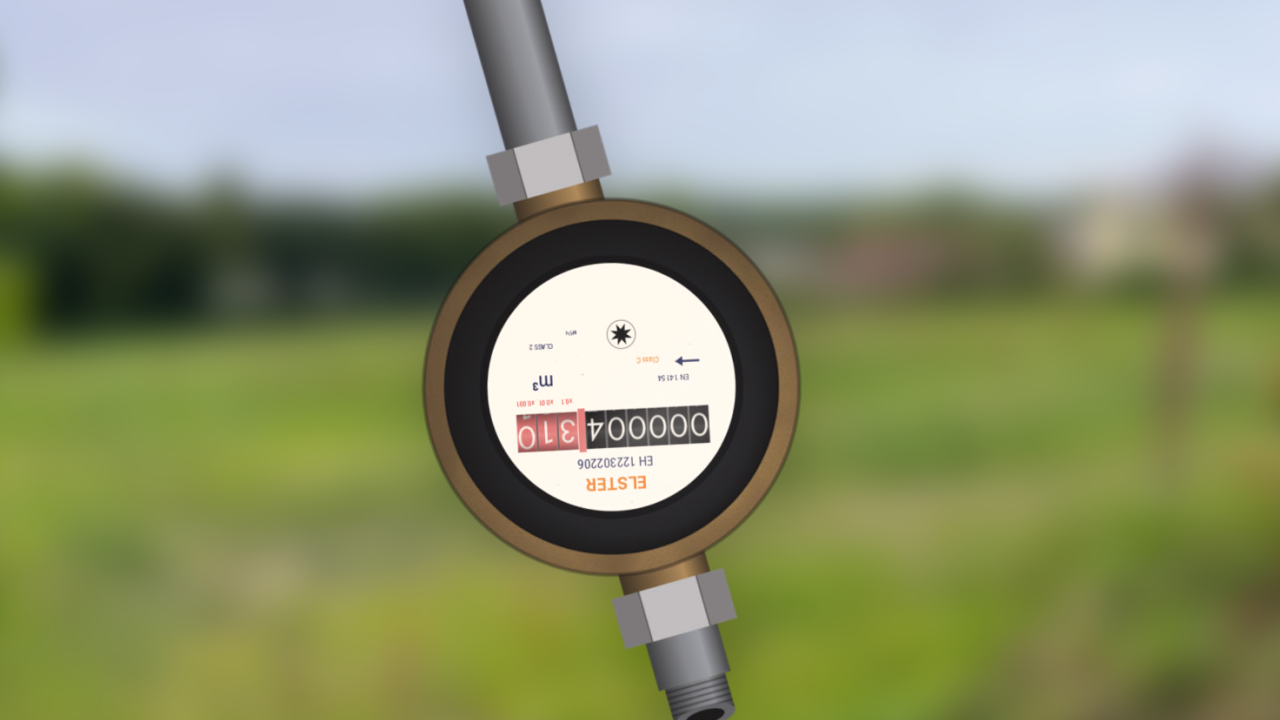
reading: 4.310m³
